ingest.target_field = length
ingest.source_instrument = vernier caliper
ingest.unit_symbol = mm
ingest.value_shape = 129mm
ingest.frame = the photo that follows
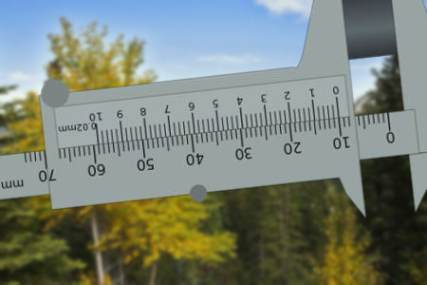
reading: 10.0mm
